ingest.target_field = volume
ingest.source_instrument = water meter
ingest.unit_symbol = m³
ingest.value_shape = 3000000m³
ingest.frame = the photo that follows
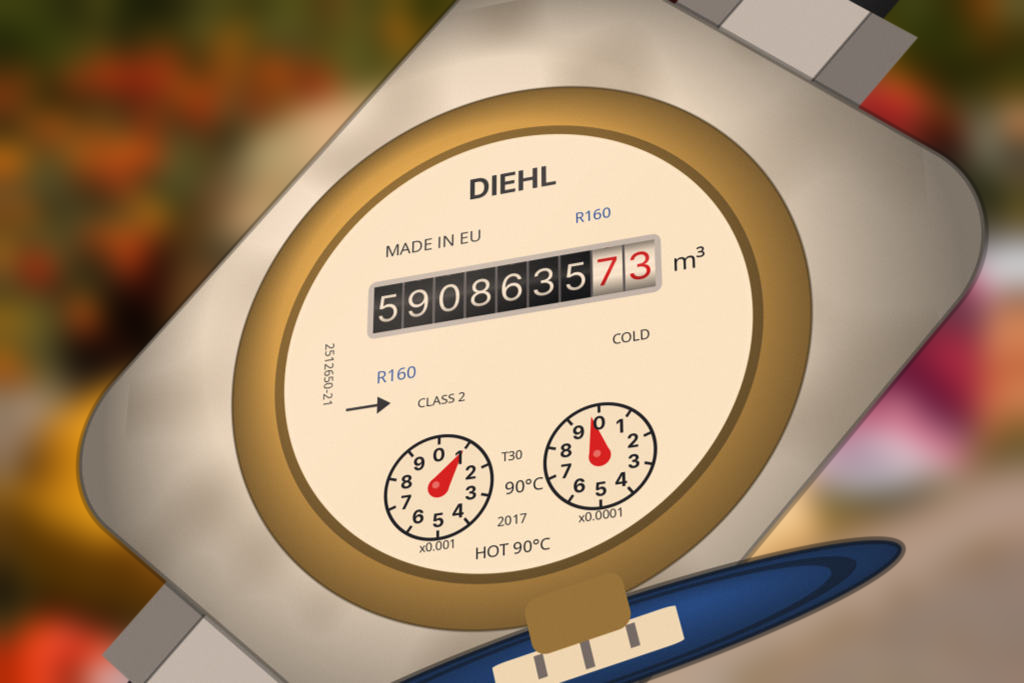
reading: 5908635.7309m³
